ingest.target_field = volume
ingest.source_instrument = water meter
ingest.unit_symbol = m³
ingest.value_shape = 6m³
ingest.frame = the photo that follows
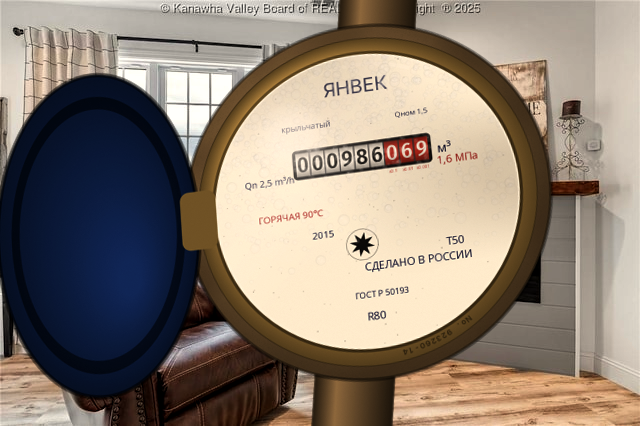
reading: 986.069m³
